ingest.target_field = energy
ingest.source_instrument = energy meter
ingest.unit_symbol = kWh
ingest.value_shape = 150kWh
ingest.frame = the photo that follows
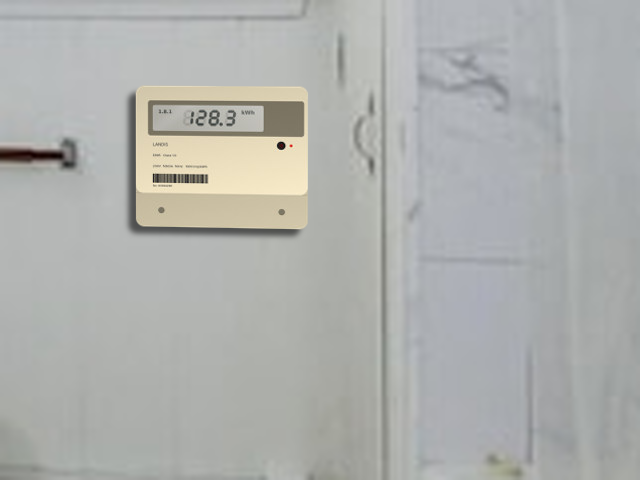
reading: 128.3kWh
